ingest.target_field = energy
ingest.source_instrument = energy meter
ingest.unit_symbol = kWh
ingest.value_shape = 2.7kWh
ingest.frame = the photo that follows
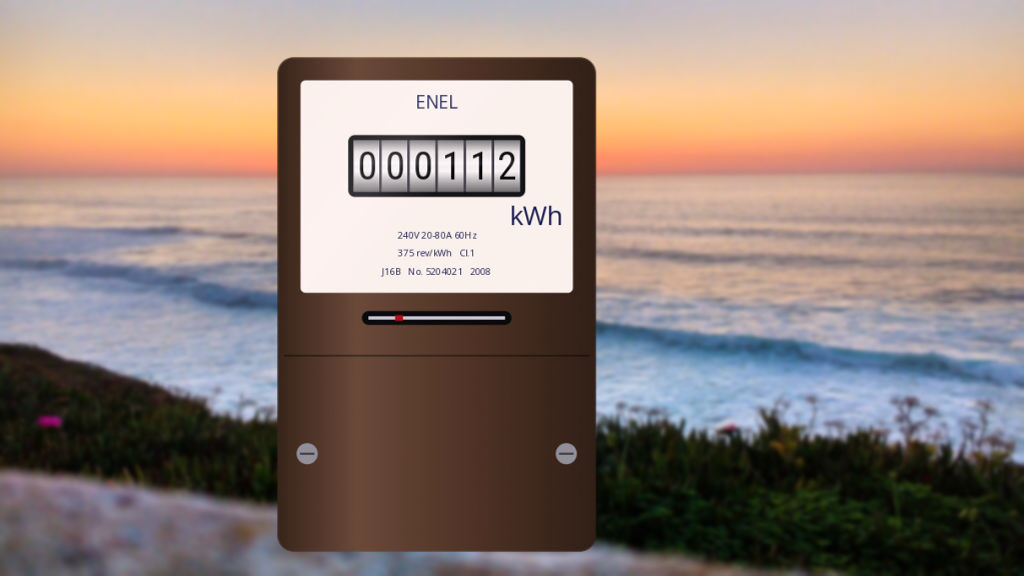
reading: 112kWh
